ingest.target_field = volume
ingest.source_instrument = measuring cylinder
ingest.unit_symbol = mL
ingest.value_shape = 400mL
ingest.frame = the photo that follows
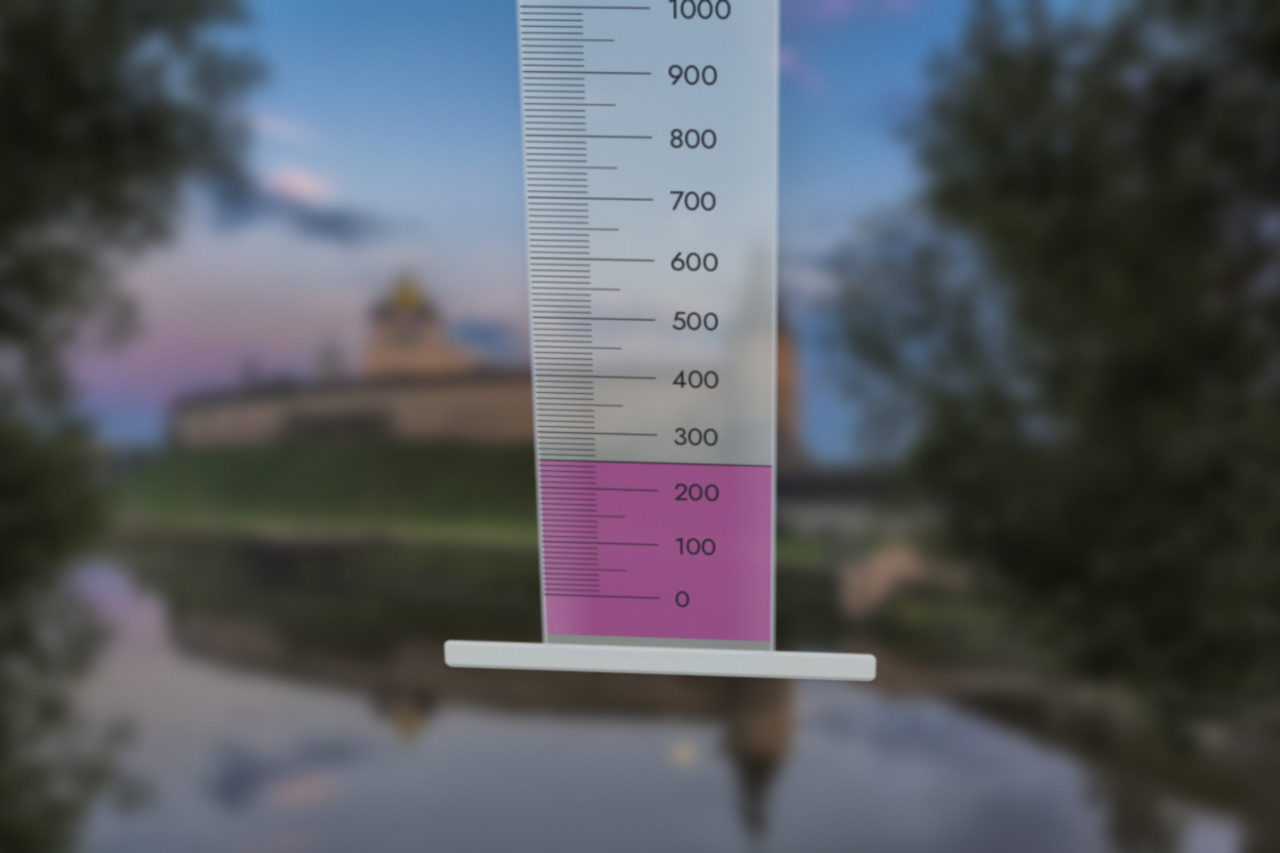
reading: 250mL
